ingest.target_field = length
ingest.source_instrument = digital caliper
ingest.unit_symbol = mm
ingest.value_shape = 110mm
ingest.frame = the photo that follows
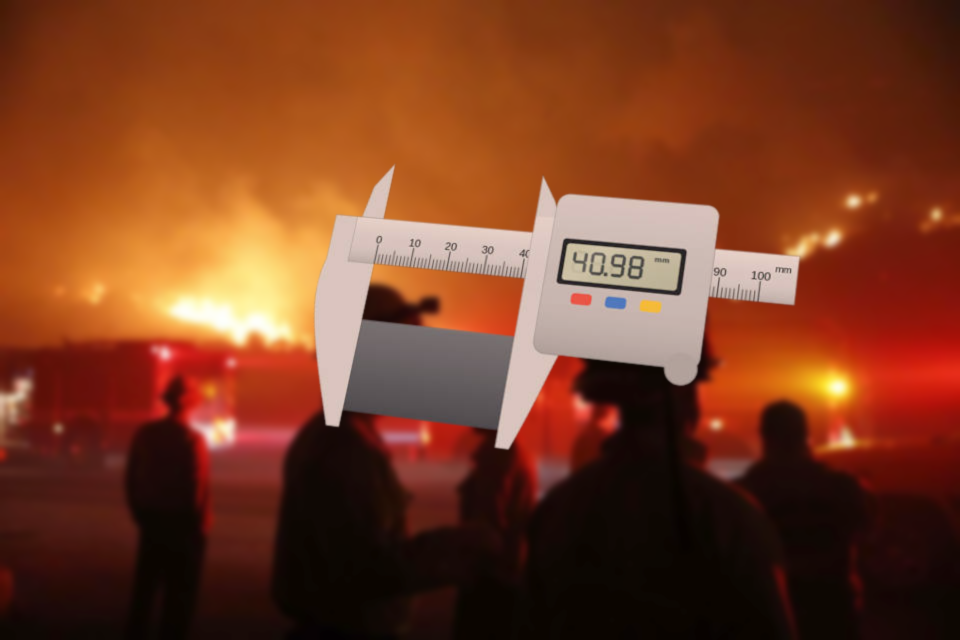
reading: 40.98mm
